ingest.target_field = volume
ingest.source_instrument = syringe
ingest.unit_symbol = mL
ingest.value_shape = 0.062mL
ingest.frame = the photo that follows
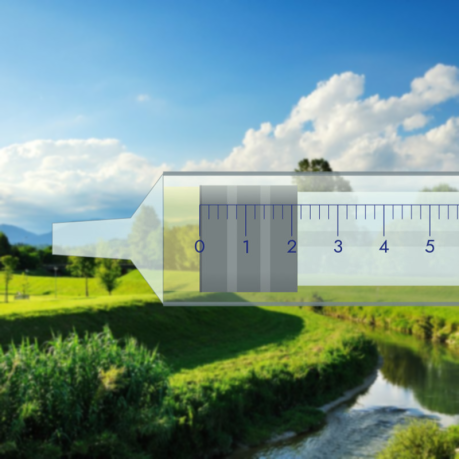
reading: 0mL
